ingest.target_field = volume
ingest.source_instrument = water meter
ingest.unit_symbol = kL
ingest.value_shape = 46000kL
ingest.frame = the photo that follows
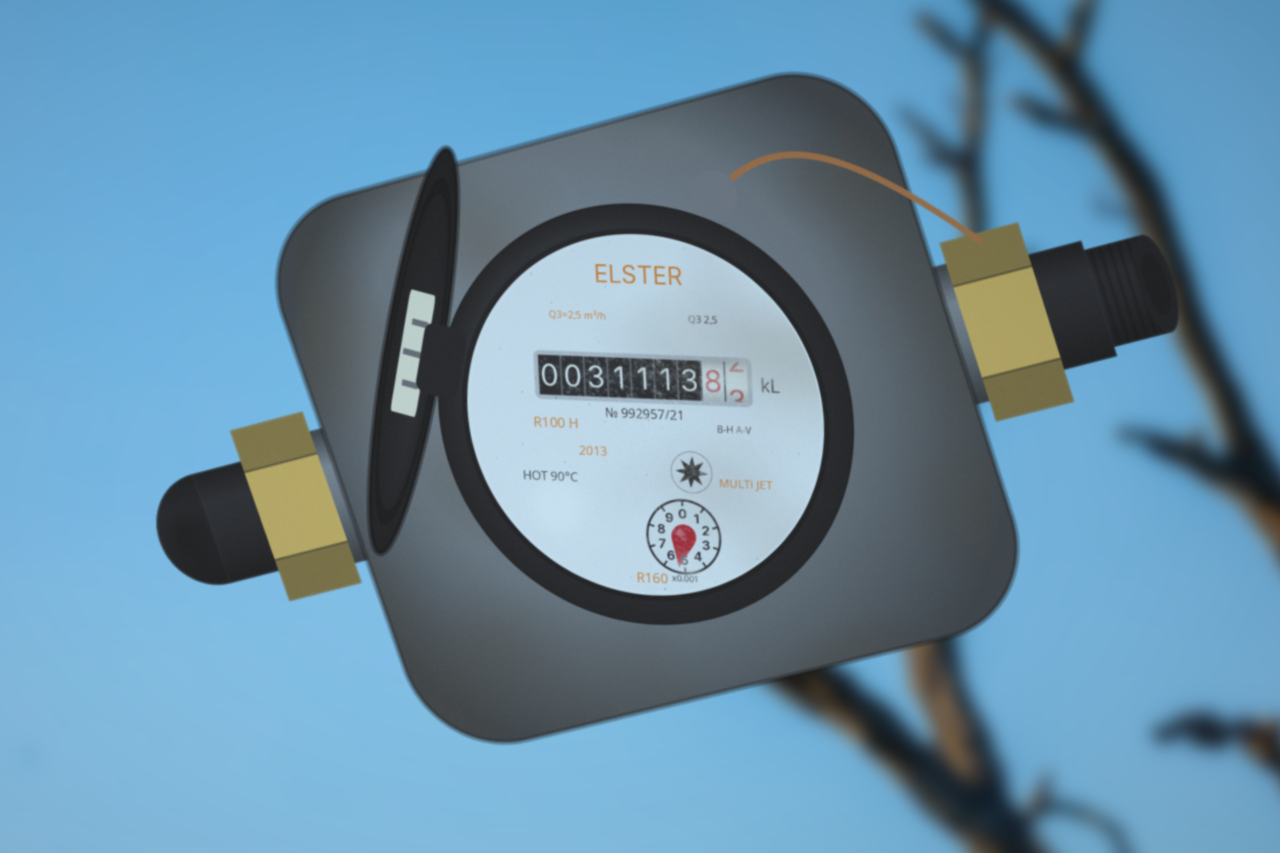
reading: 31113.825kL
